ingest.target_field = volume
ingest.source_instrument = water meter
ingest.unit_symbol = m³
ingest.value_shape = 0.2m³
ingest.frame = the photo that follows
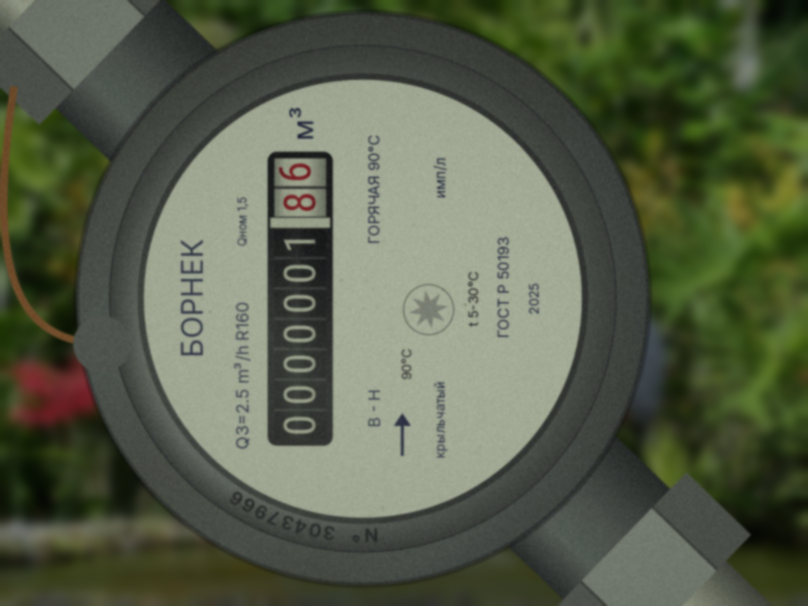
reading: 1.86m³
